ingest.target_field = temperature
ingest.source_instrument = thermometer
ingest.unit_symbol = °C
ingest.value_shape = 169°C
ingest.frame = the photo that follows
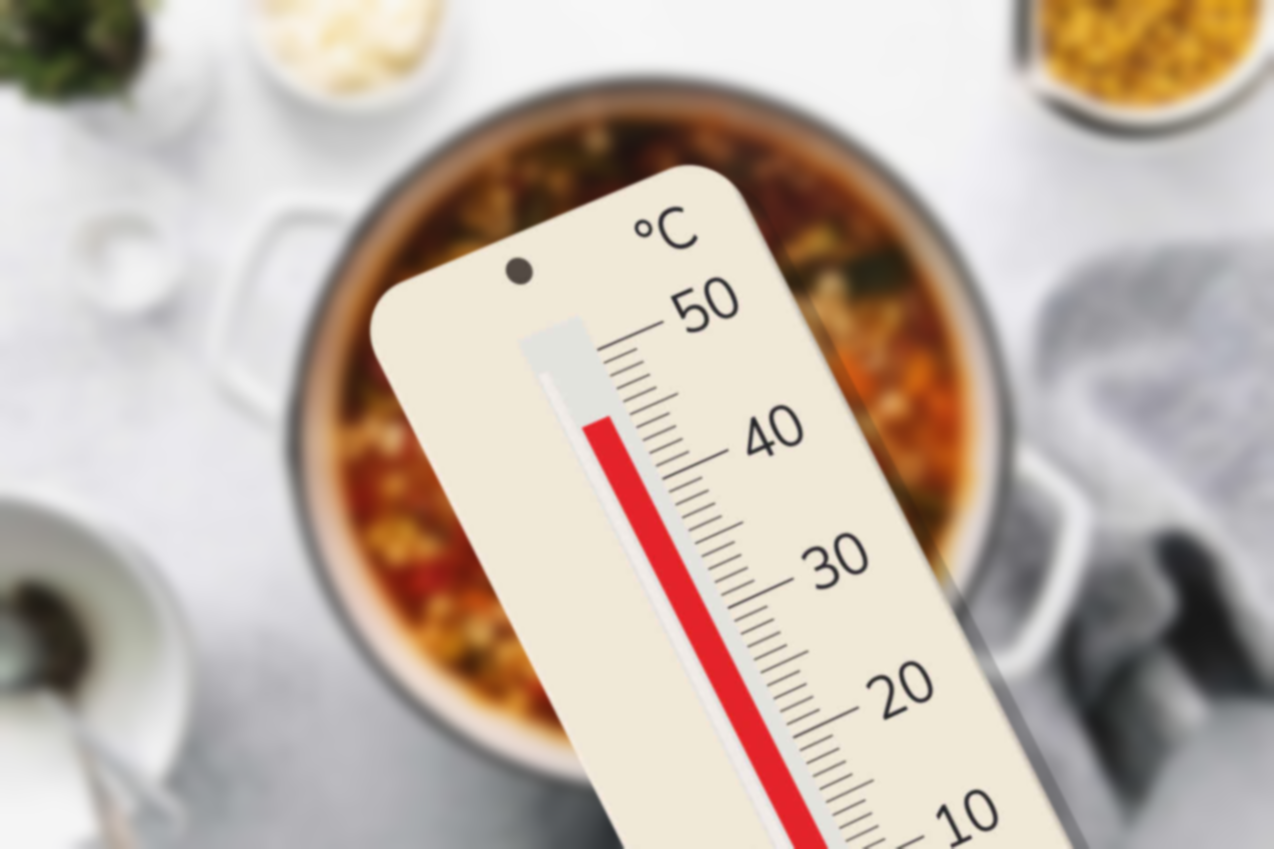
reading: 45.5°C
